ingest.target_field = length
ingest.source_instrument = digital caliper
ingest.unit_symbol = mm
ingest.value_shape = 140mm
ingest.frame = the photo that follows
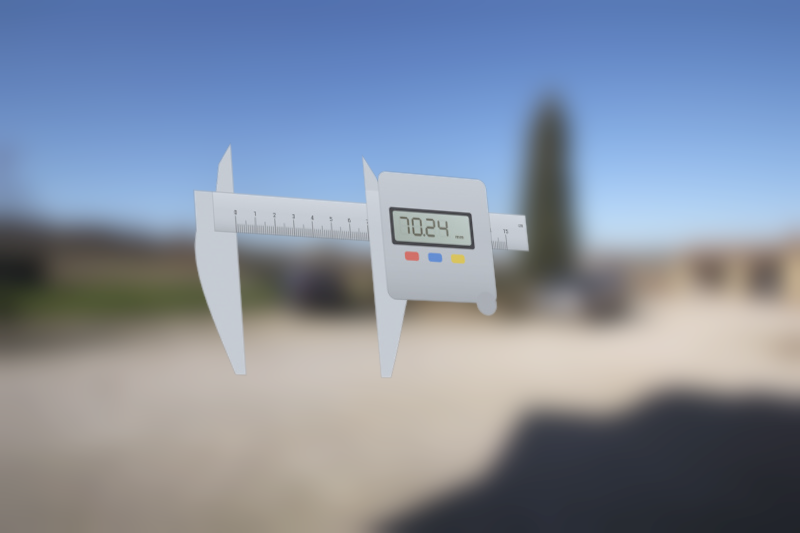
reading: 70.24mm
